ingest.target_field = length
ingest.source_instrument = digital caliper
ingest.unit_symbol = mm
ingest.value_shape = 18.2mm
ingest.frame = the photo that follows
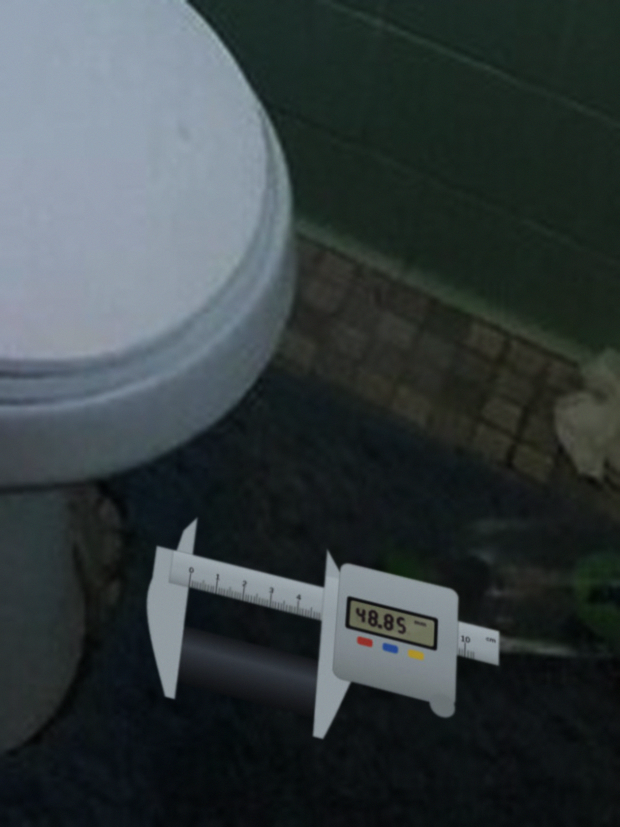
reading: 48.85mm
